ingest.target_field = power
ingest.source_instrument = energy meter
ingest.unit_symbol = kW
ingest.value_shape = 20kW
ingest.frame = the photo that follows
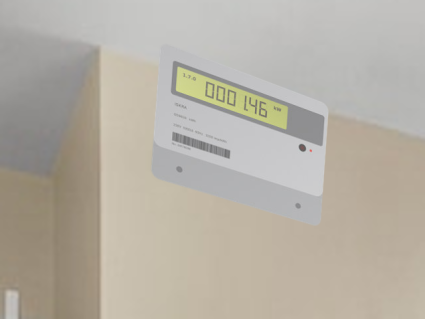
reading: 1.46kW
